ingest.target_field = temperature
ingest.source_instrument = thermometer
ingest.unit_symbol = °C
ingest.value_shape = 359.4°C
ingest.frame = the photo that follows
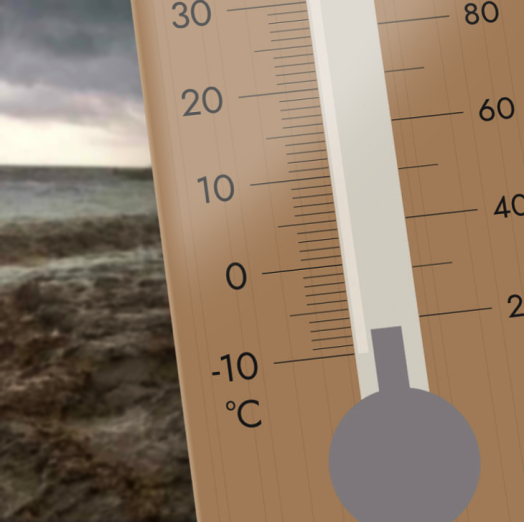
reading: -7.5°C
